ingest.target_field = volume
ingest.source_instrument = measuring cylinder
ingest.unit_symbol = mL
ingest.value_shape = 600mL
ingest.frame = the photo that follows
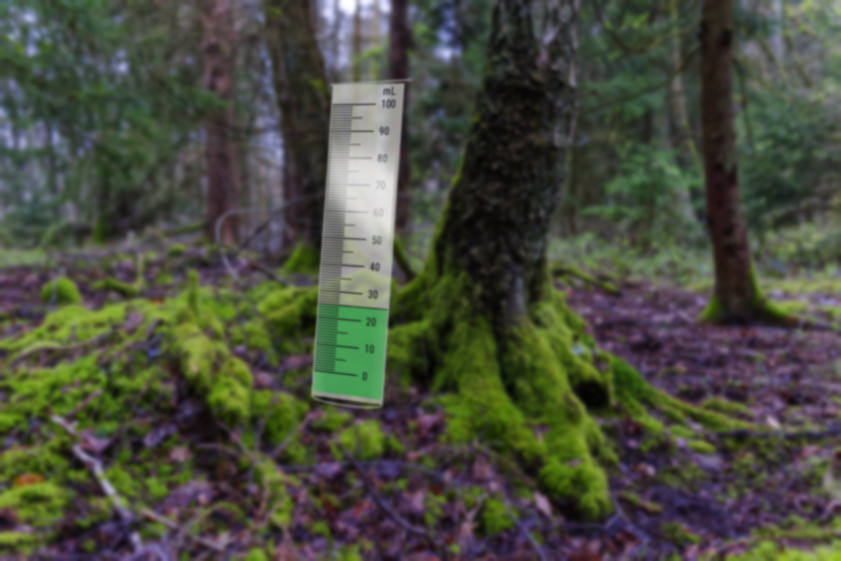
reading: 25mL
